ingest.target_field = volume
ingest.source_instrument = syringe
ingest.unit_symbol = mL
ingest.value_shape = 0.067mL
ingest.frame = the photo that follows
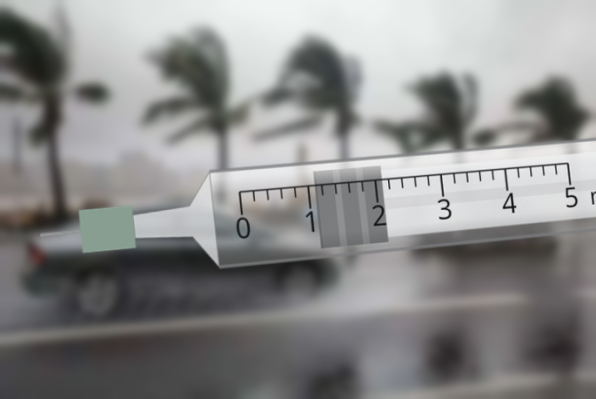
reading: 1.1mL
